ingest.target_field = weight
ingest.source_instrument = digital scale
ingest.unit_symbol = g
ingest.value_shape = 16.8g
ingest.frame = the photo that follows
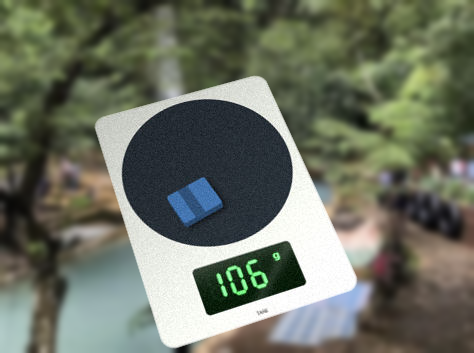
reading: 106g
